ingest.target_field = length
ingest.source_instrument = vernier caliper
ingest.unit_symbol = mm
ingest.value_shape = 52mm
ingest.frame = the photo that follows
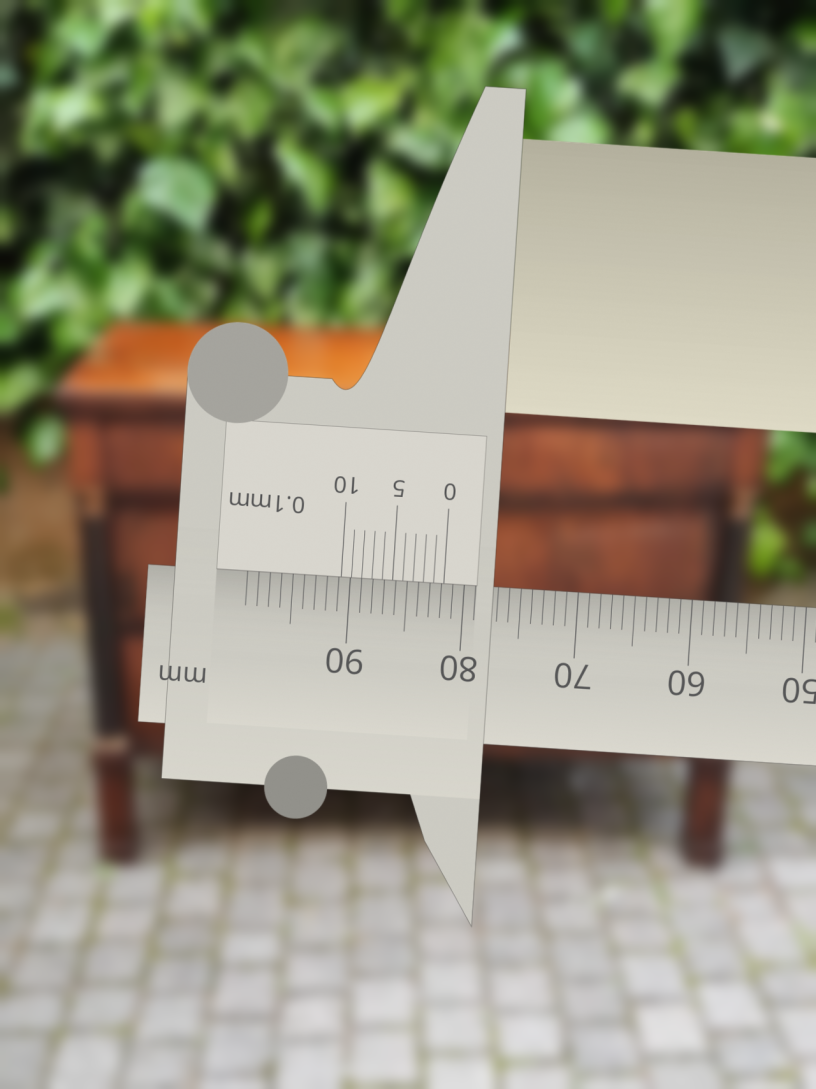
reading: 81.8mm
